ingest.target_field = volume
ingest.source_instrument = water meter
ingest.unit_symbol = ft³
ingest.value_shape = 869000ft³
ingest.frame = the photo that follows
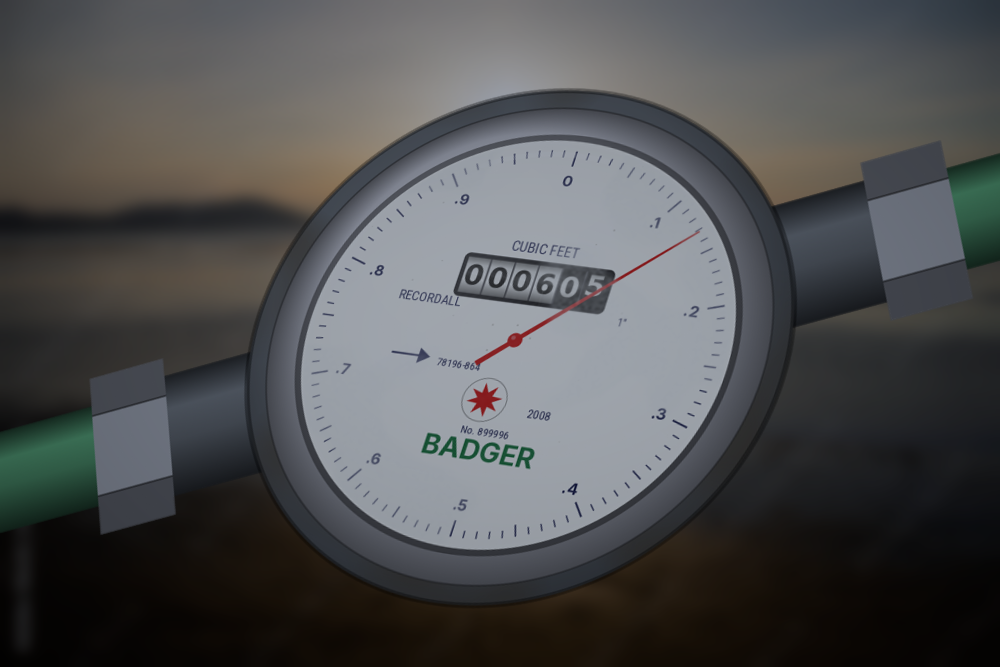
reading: 605.13ft³
